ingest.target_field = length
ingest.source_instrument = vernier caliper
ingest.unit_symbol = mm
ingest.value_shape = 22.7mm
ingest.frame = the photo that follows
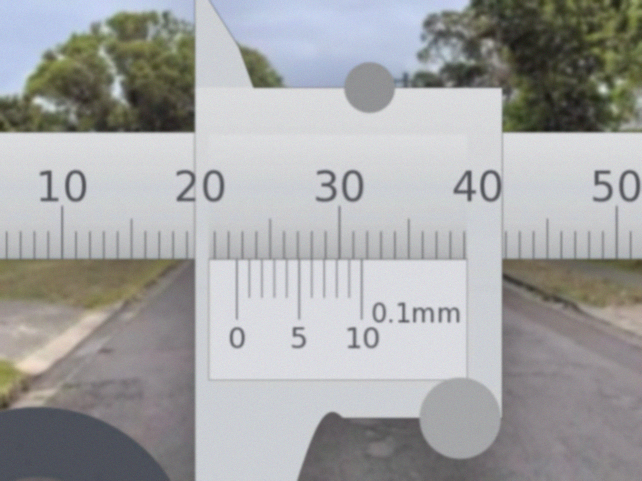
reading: 22.6mm
